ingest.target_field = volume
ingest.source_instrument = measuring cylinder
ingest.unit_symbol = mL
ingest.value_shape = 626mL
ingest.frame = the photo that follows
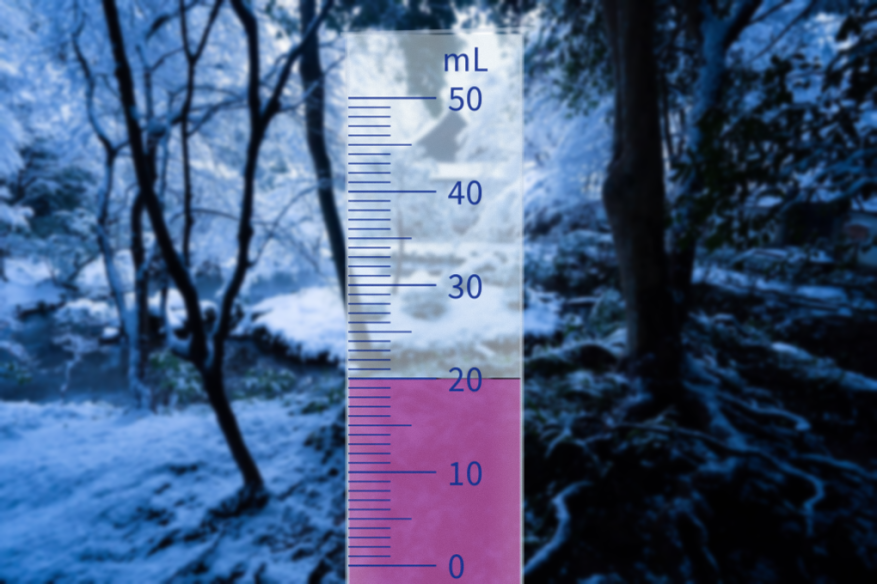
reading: 20mL
